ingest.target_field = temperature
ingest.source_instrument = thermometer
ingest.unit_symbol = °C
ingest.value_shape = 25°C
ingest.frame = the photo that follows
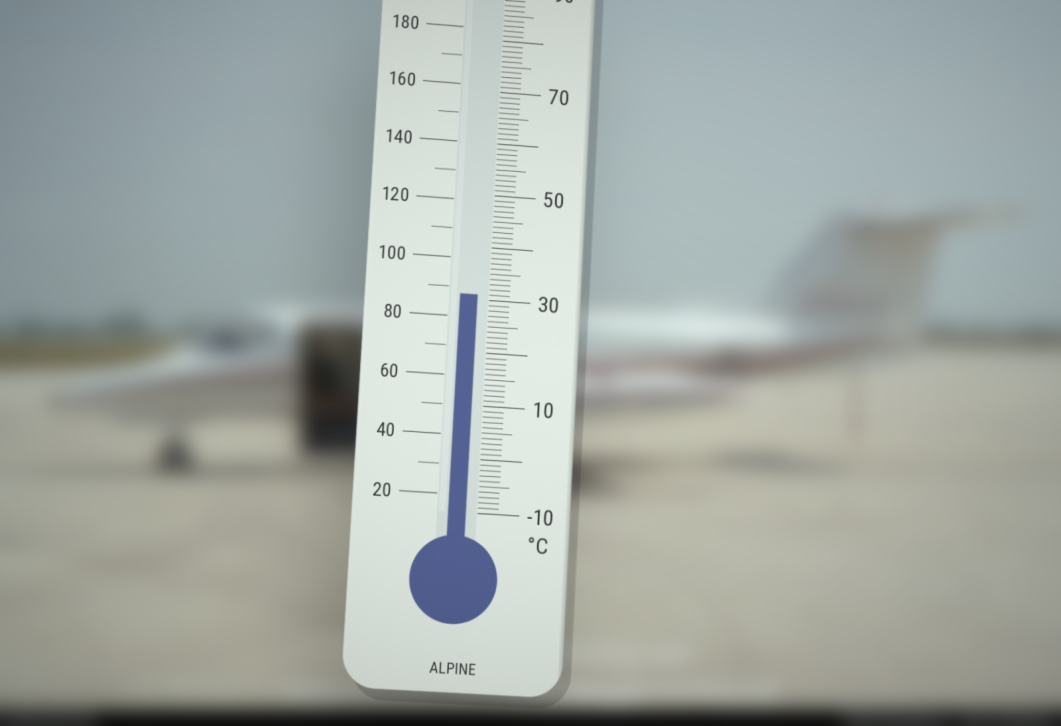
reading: 31°C
